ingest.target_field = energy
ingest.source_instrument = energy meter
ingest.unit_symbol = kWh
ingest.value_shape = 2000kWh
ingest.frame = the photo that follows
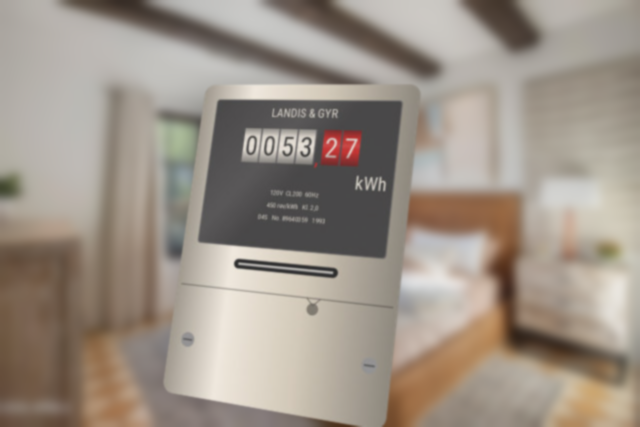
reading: 53.27kWh
